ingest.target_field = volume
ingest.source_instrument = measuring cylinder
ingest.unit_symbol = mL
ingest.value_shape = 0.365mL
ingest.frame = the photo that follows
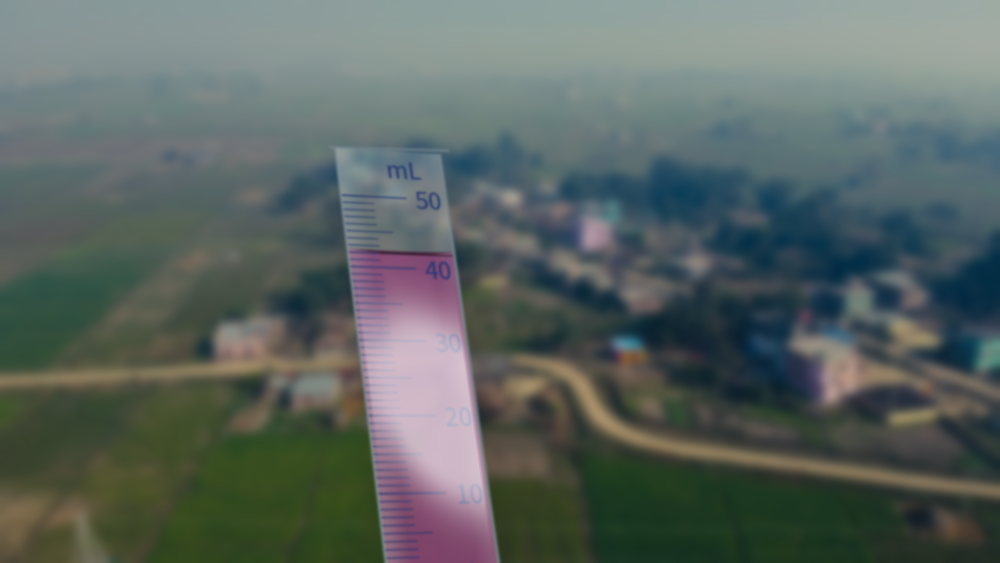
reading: 42mL
